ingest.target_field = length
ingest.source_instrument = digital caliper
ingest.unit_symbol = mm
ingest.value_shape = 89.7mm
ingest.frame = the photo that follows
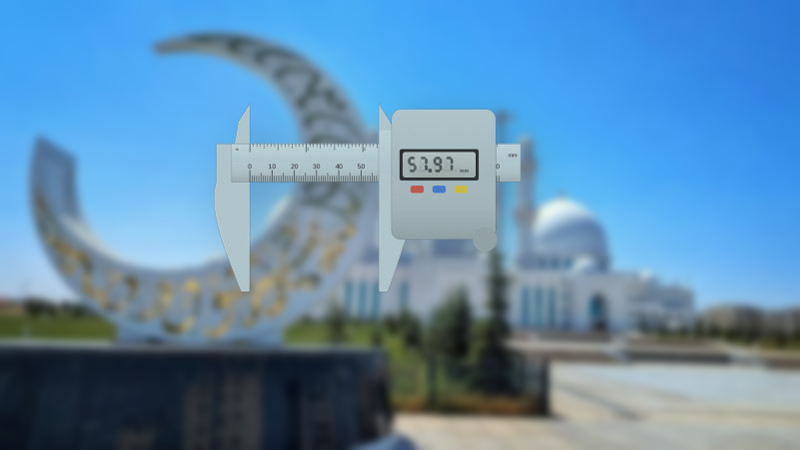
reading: 57.97mm
